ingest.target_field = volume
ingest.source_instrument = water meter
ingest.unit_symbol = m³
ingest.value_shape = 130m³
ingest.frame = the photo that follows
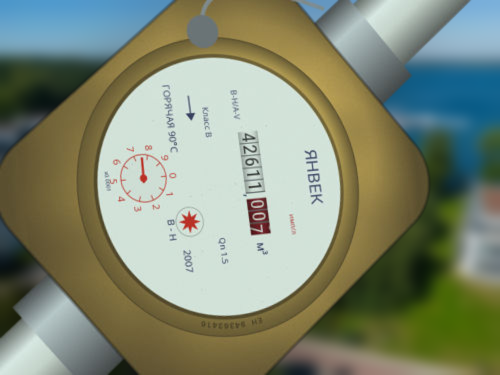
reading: 42611.0067m³
